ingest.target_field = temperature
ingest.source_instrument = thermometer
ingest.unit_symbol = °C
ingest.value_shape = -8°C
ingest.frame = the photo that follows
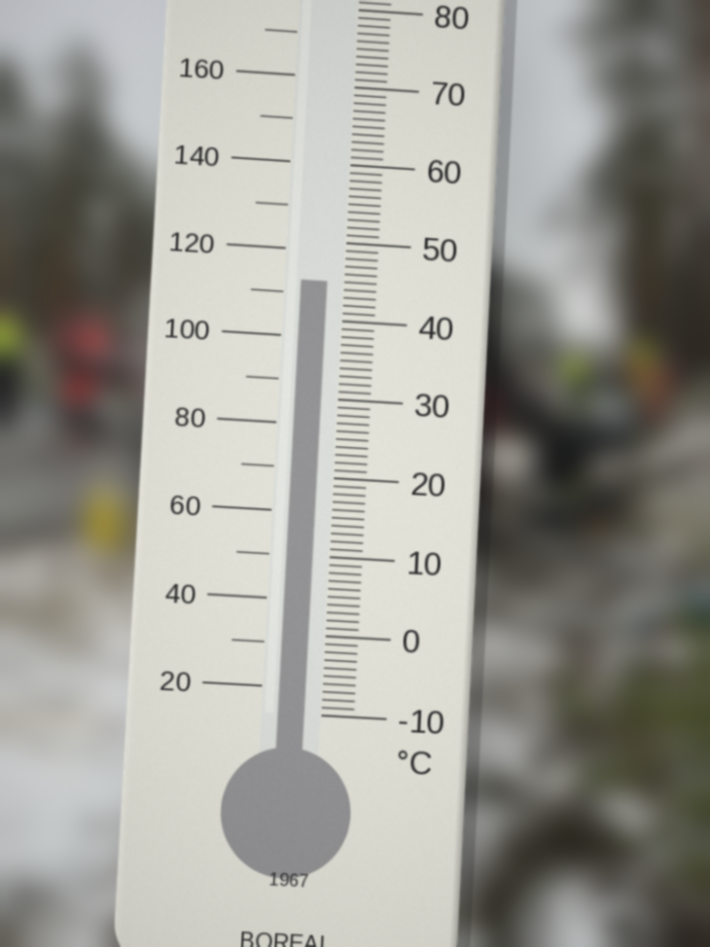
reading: 45°C
